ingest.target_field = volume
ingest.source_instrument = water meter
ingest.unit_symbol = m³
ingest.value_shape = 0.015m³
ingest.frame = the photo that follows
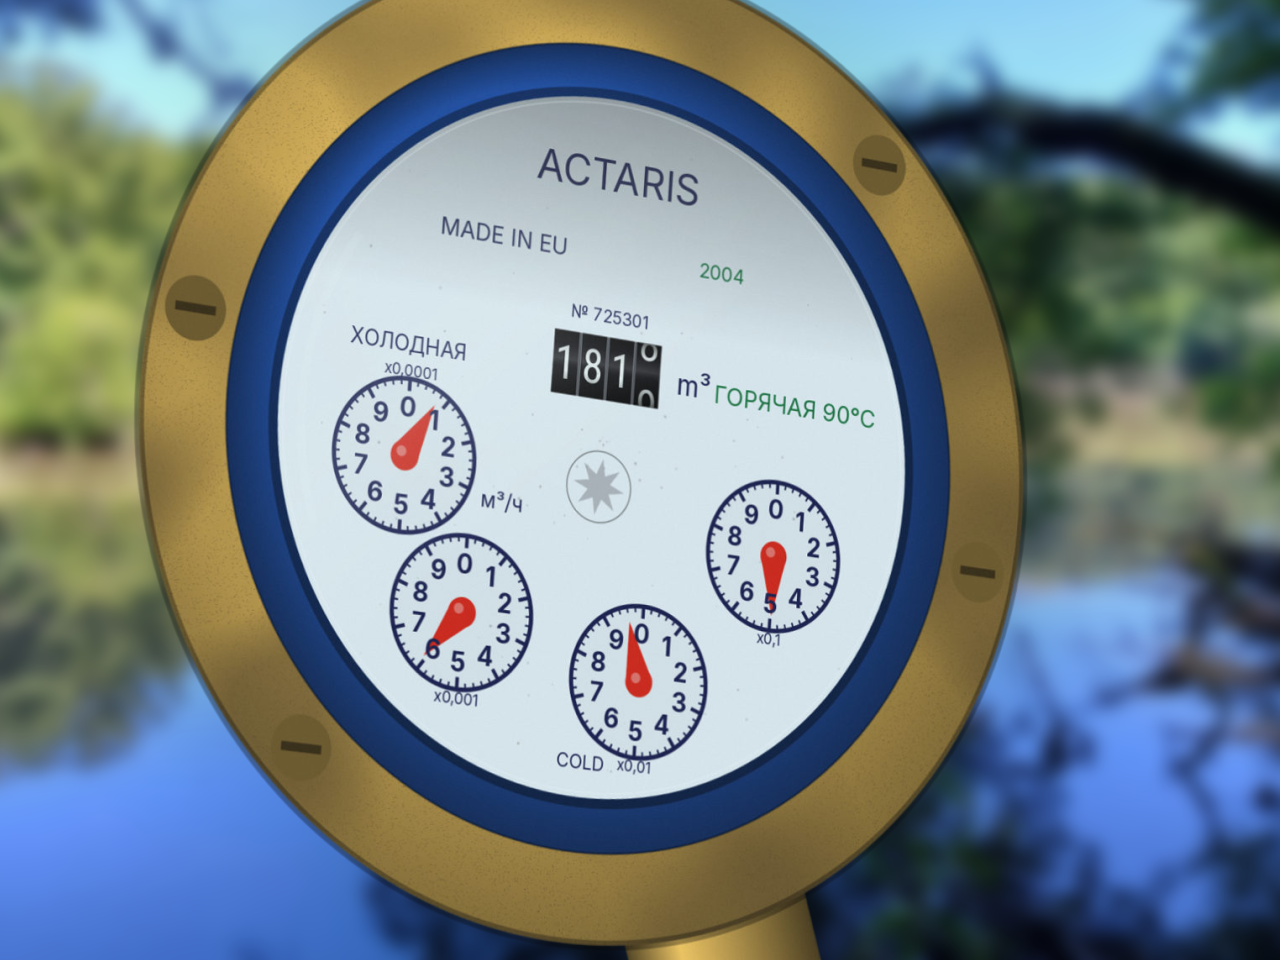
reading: 1818.4960m³
